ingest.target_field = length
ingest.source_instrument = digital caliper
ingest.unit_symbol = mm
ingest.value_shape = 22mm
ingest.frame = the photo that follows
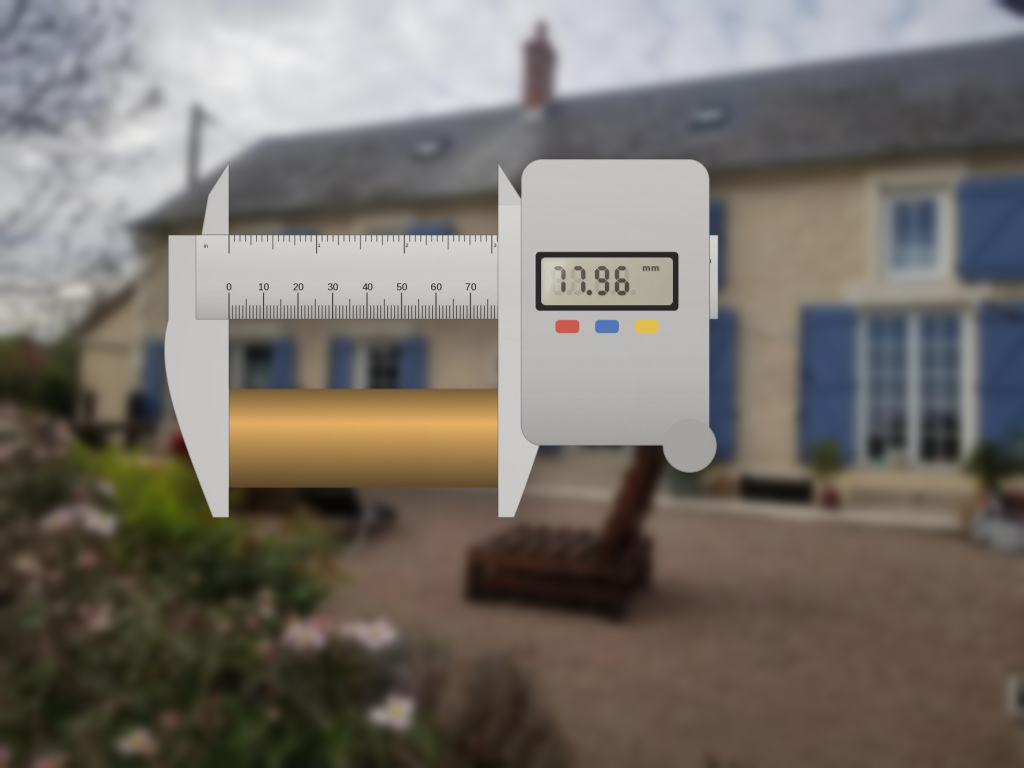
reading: 77.96mm
